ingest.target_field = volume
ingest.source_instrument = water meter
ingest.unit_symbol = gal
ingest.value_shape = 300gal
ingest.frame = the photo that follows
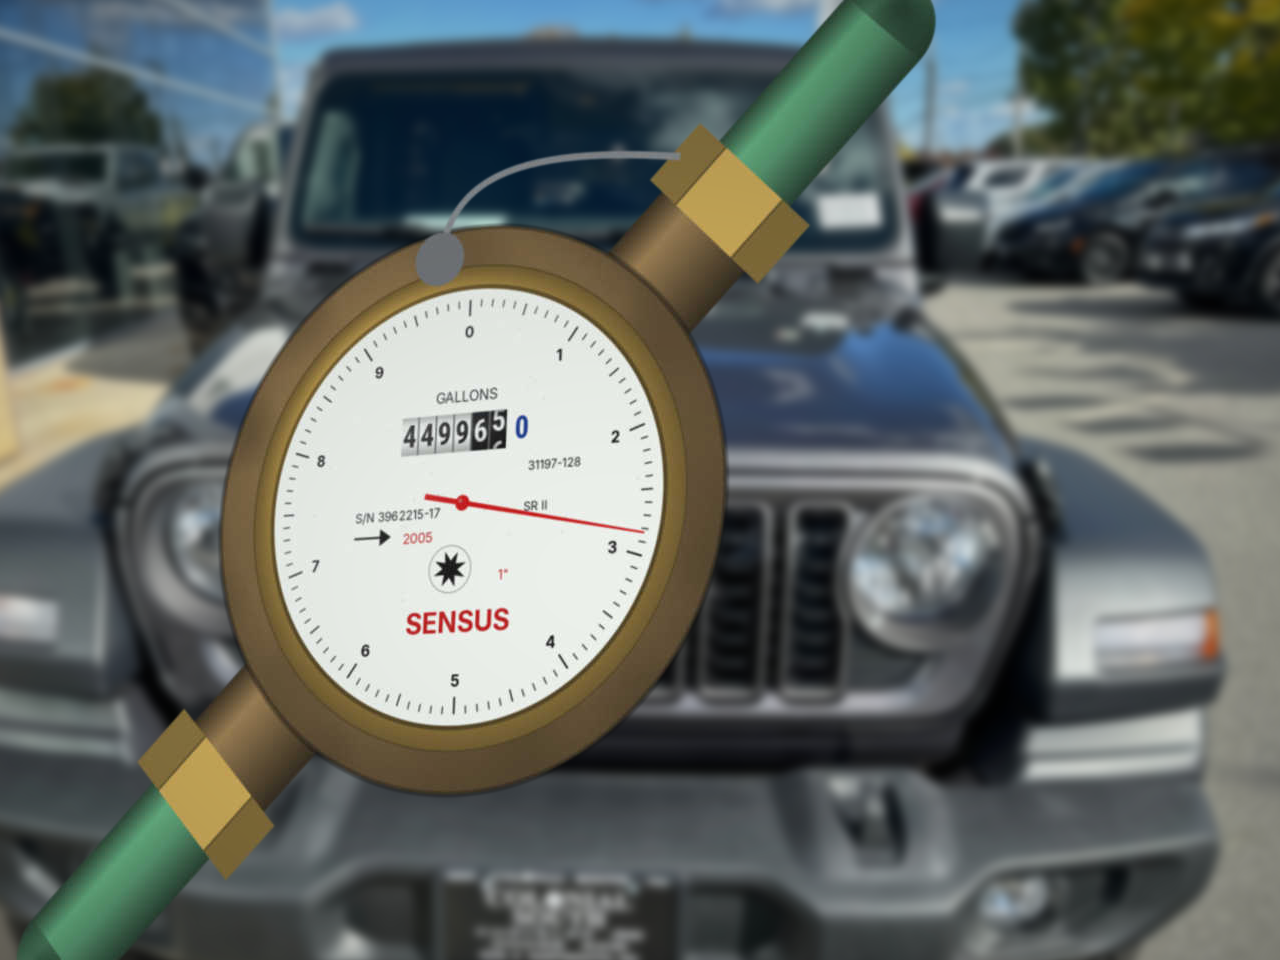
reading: 4499652.8gal
